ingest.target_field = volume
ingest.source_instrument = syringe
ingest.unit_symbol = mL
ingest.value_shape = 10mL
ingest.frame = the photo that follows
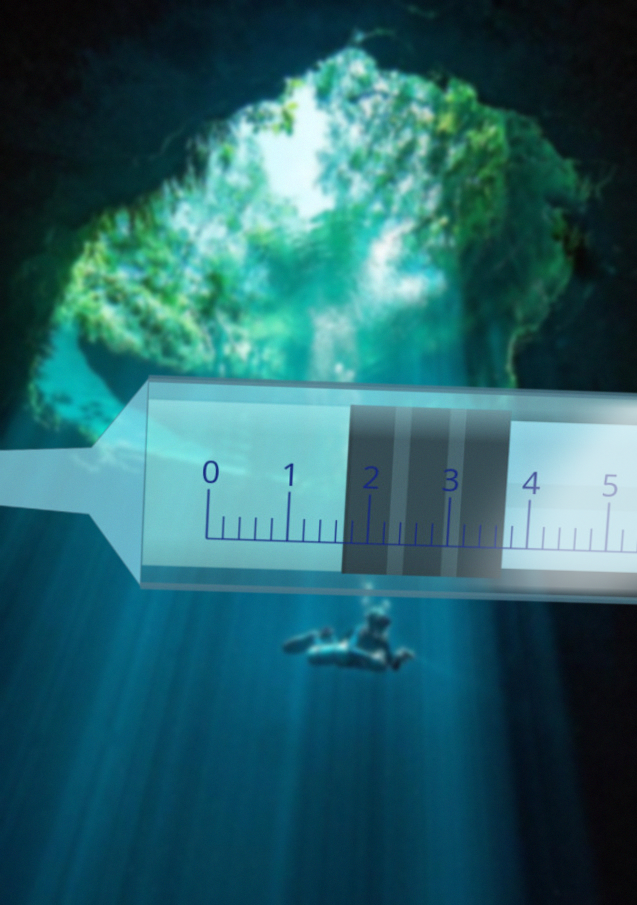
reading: 1.7mL
